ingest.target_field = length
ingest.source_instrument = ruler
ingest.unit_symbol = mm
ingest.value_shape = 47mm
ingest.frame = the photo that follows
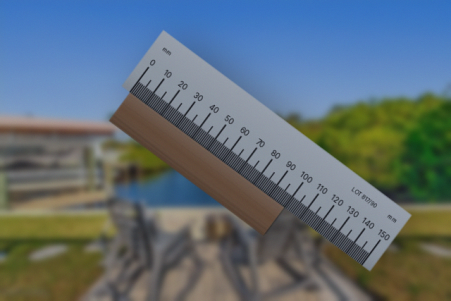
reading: 100mm
